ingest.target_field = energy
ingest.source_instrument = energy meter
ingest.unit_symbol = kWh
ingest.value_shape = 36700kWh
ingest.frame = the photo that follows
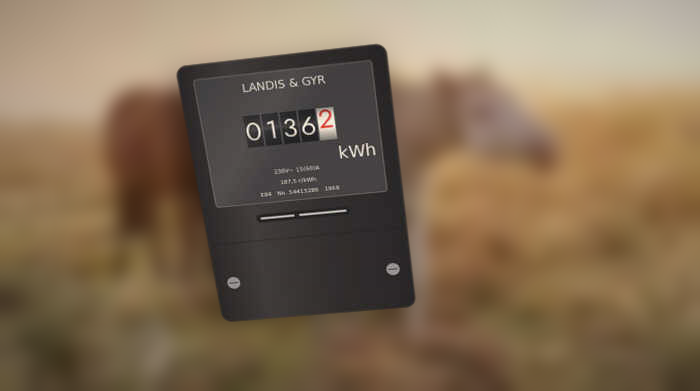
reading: 136.2kWh
